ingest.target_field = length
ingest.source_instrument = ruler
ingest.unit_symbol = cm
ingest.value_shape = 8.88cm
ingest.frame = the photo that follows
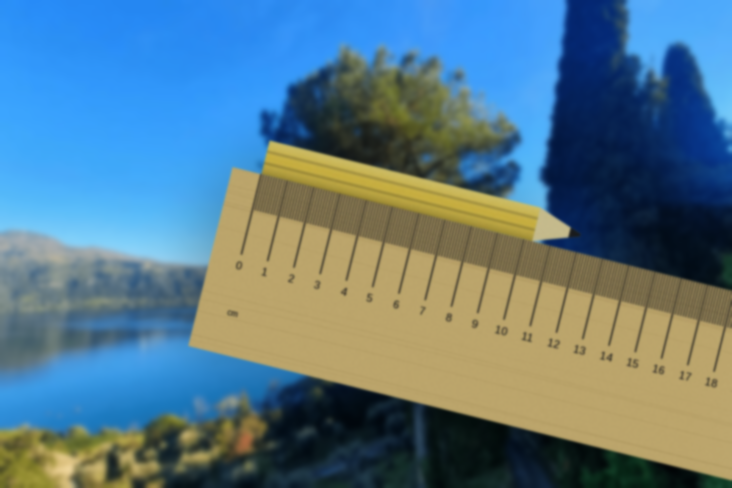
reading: 12cm
